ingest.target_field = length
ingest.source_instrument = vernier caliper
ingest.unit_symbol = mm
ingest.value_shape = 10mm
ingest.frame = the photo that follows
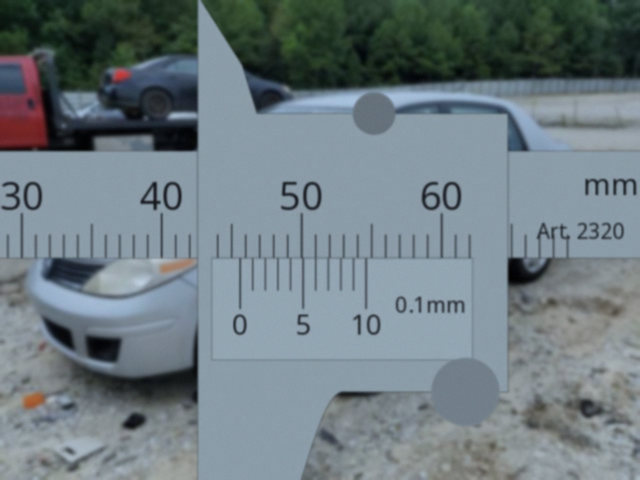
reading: 45.6mm
